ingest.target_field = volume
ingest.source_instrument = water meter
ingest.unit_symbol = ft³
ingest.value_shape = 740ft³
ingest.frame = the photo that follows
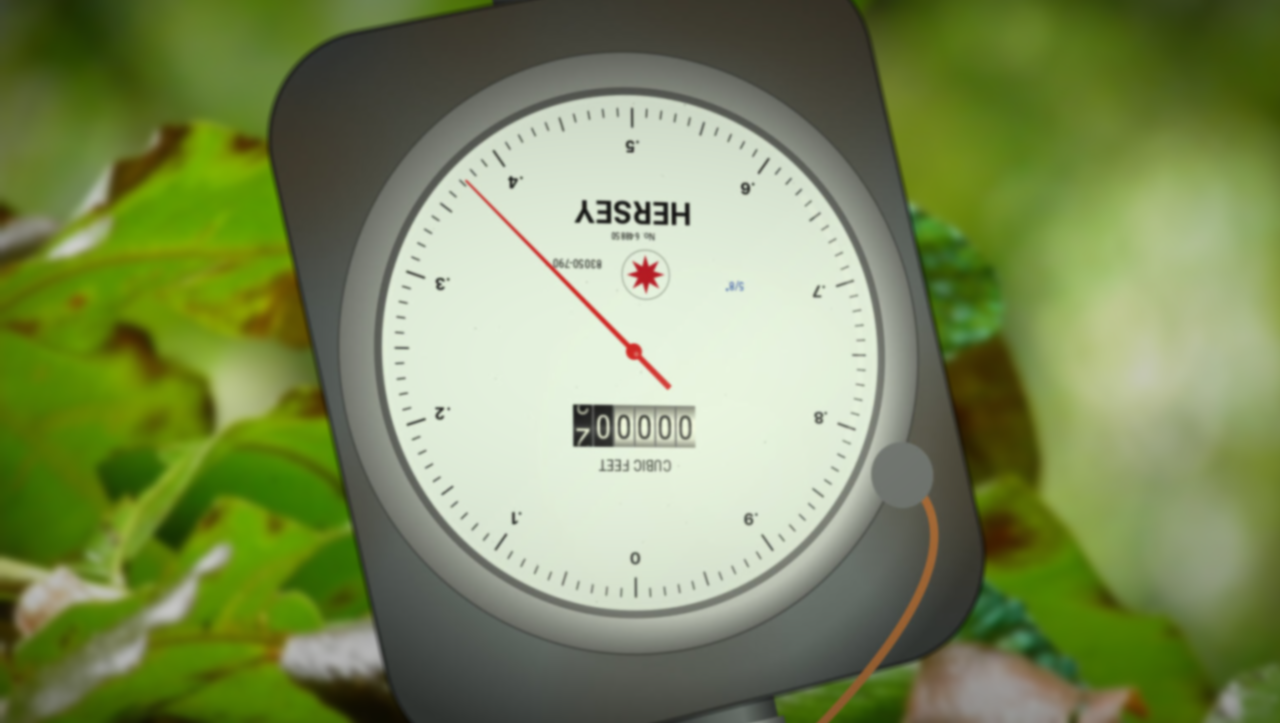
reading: 2.37ft³
